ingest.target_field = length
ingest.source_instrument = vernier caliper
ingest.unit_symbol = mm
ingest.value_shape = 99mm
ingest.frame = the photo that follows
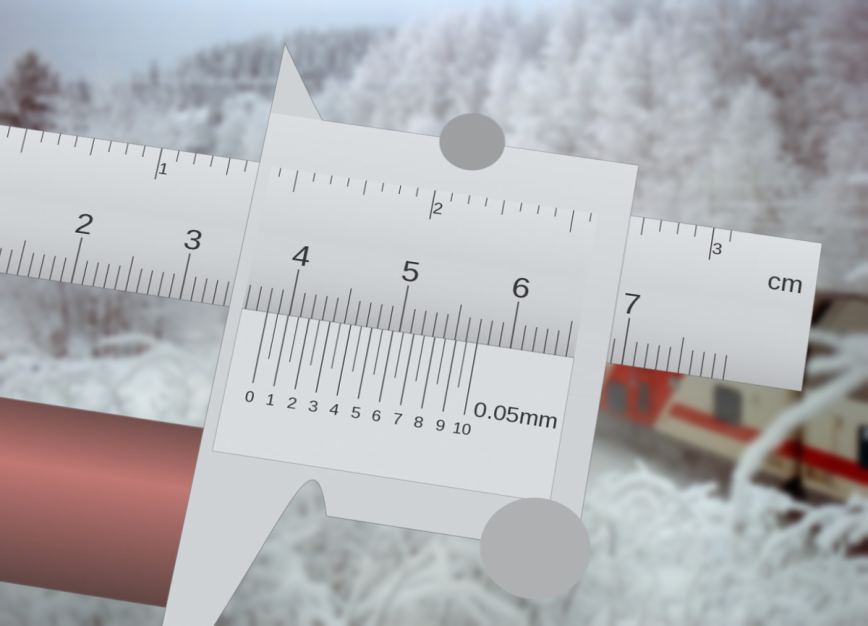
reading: 38.0mm
